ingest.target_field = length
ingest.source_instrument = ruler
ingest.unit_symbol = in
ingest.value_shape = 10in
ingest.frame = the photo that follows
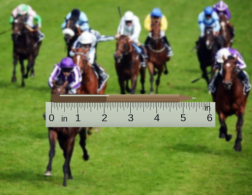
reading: 5.5in
